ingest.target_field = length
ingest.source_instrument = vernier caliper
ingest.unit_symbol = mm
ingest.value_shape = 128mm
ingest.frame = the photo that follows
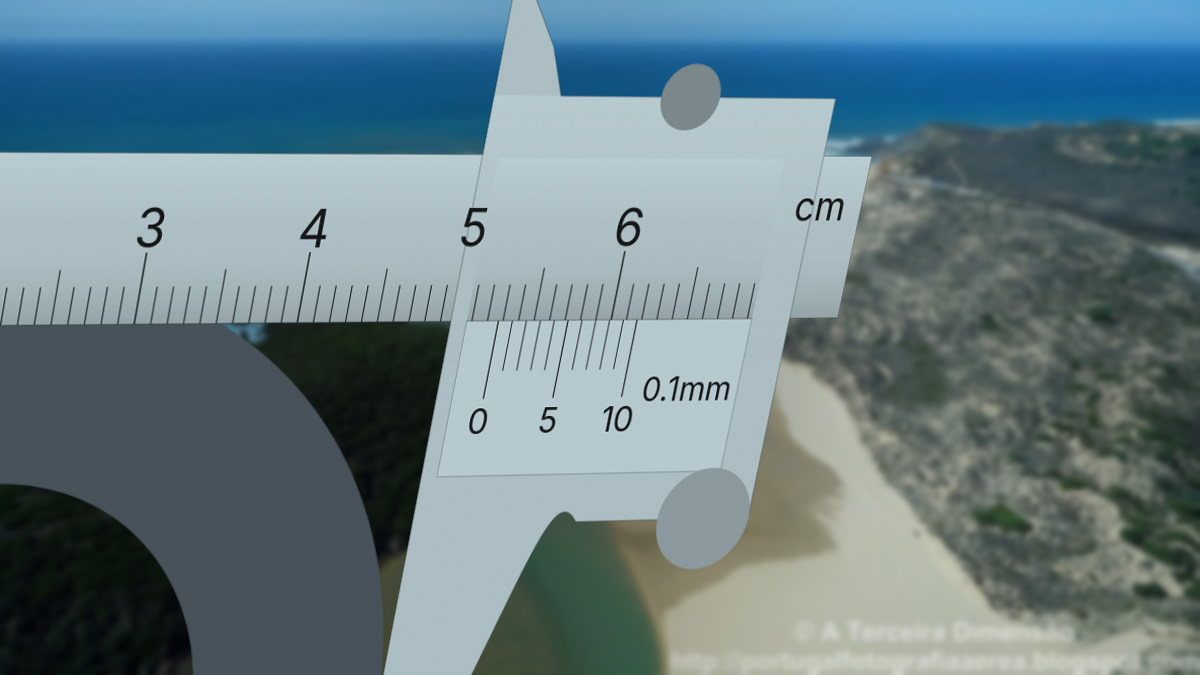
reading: 52.7mm
